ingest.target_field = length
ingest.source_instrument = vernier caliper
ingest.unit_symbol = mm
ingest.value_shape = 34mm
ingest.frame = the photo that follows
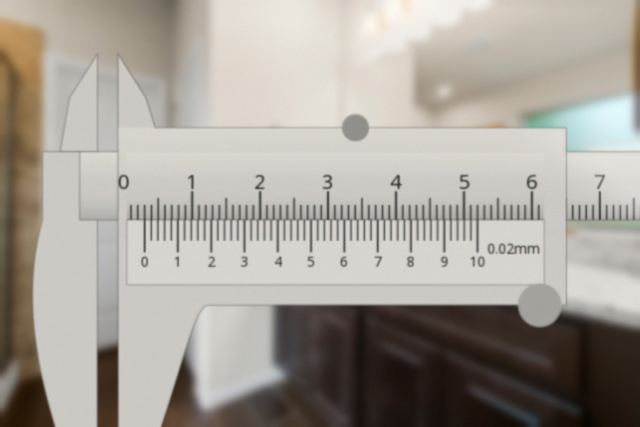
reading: 3.0mm
